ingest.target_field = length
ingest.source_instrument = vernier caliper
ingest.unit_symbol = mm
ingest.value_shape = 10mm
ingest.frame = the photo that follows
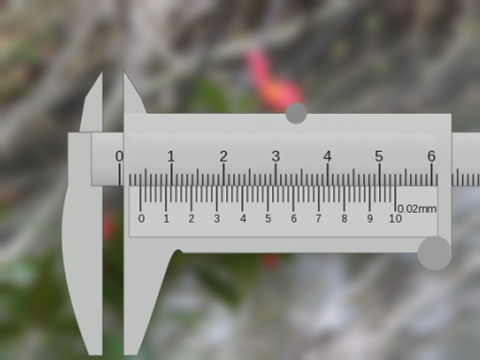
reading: 4.0mm
